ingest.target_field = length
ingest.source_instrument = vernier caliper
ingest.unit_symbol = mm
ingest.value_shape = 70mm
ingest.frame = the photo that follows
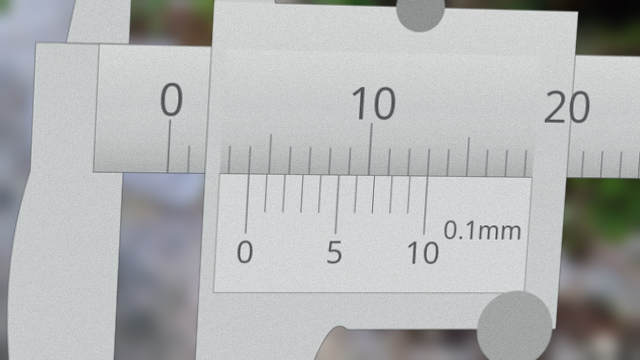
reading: 4.0mm
